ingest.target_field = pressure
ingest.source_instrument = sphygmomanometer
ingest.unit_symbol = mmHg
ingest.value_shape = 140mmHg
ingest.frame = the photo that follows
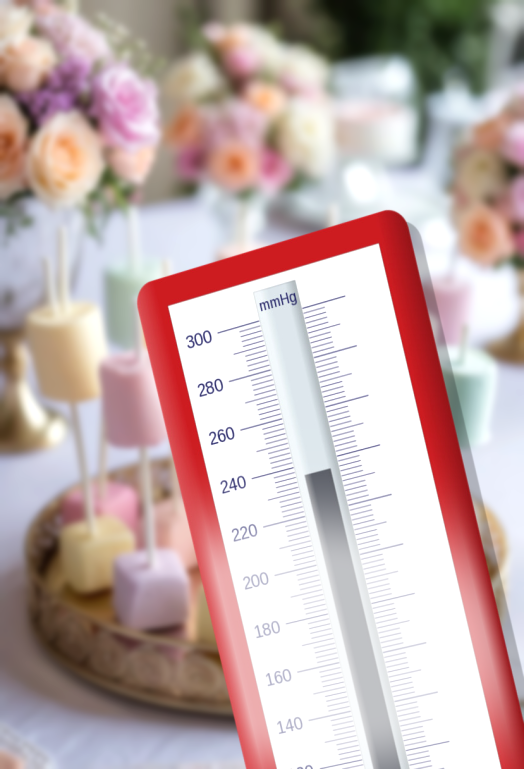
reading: 236mmHg
